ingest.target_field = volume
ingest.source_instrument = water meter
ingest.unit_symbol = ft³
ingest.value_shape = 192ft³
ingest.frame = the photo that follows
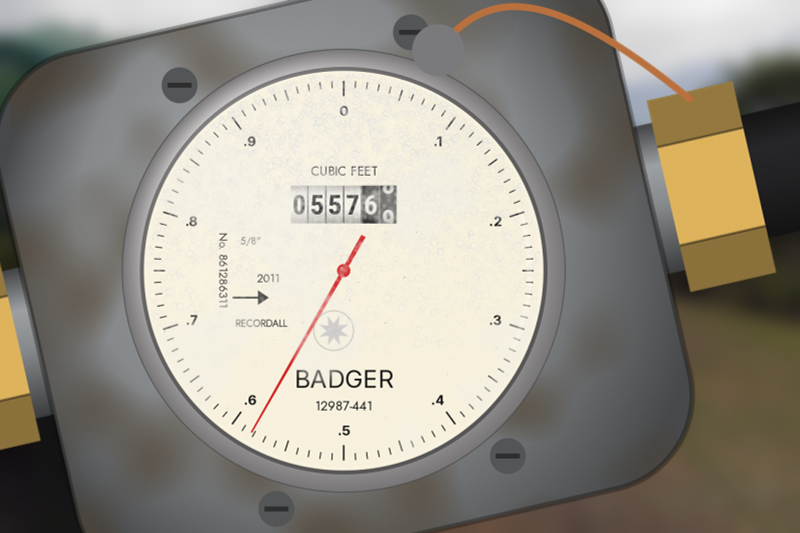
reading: 55768.58ft³
